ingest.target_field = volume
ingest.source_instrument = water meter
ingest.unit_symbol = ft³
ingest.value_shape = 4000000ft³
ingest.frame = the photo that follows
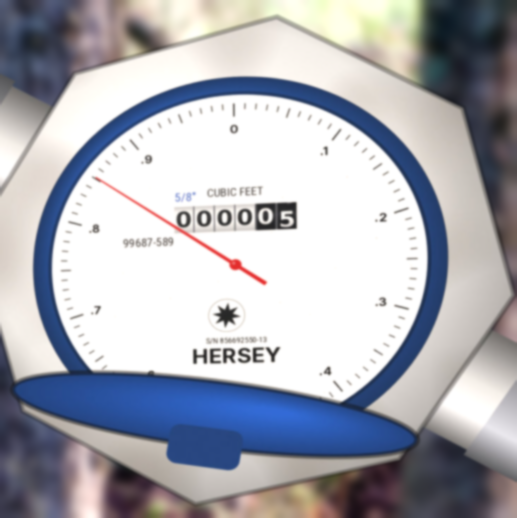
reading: 4.85ft³
